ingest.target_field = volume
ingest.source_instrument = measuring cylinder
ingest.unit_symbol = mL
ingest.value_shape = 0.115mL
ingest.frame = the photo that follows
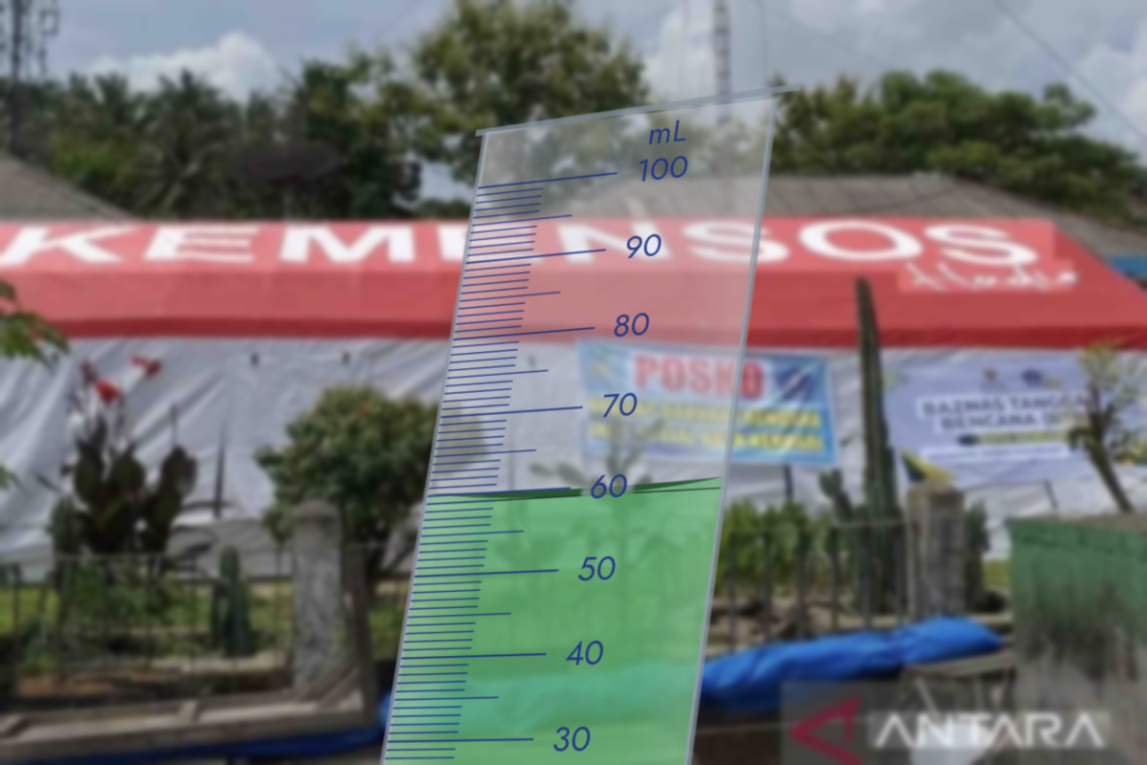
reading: 59mL
